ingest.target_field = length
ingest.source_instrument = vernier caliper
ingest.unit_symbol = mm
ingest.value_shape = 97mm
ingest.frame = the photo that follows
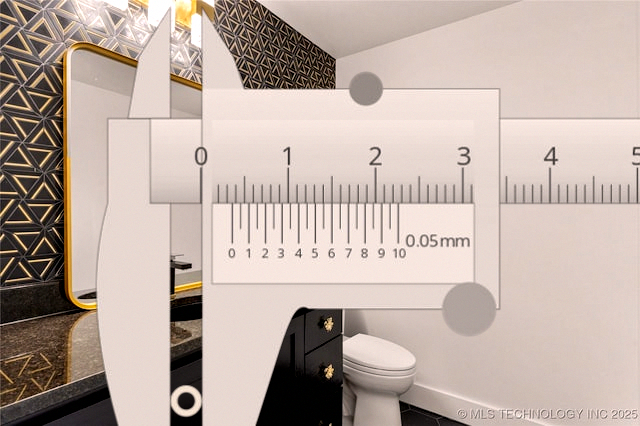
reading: 3.6mm
